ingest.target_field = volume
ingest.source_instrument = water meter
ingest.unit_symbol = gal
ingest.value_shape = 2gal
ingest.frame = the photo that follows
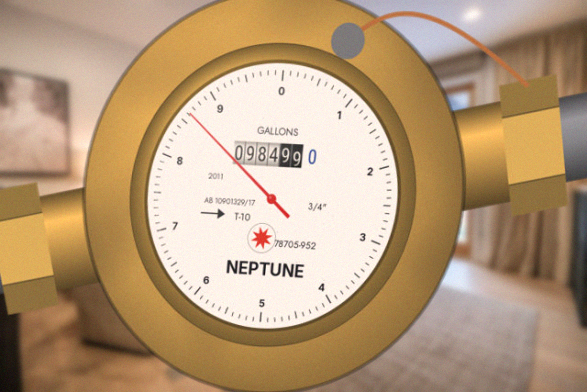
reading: 984988.6gal
